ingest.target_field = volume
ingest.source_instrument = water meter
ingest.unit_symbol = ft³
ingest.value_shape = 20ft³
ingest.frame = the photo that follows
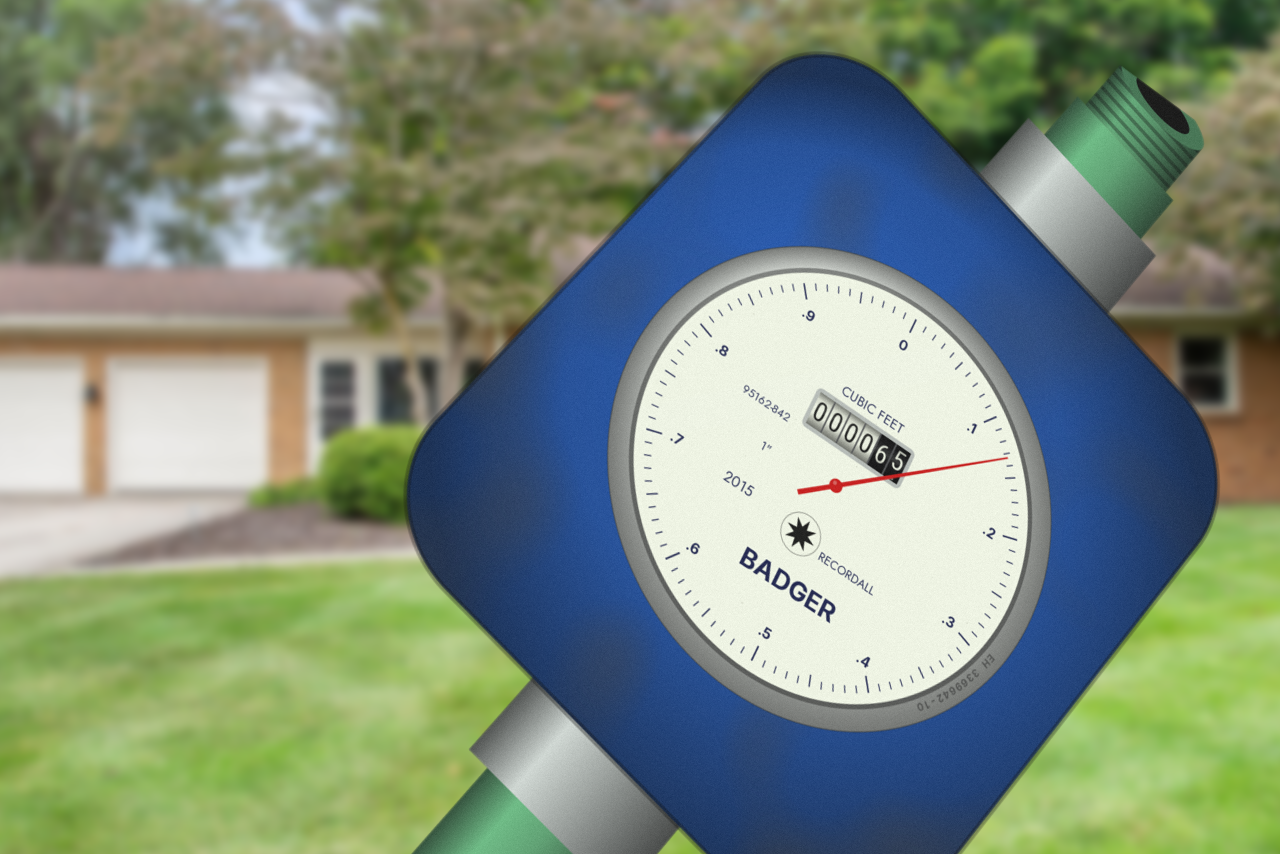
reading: 65.13ft³
